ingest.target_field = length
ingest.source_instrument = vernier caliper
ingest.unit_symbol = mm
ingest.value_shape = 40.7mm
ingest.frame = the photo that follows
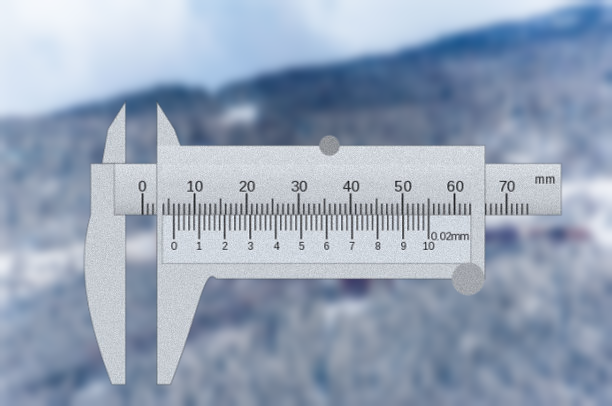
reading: 6.0mm
